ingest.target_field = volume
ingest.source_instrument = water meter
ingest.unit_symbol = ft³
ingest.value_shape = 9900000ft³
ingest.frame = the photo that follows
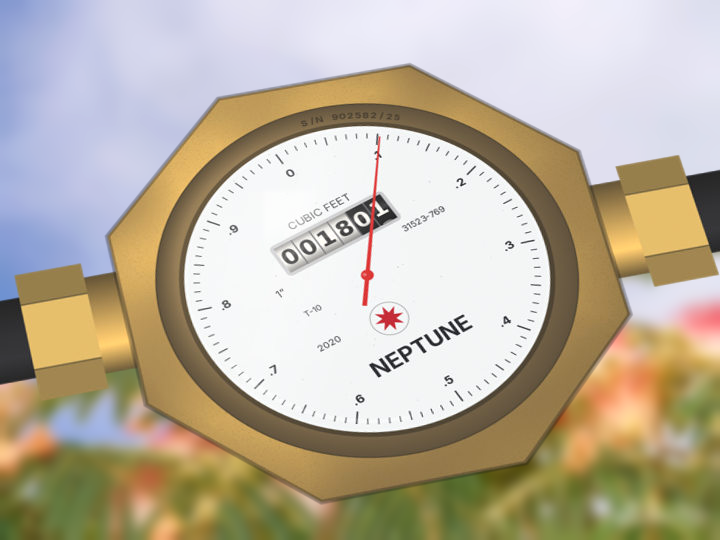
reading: 1801.10ft³
